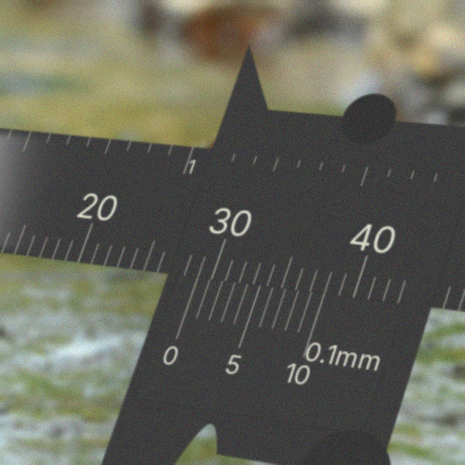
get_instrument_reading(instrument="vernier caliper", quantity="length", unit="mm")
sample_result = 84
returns 29.0
